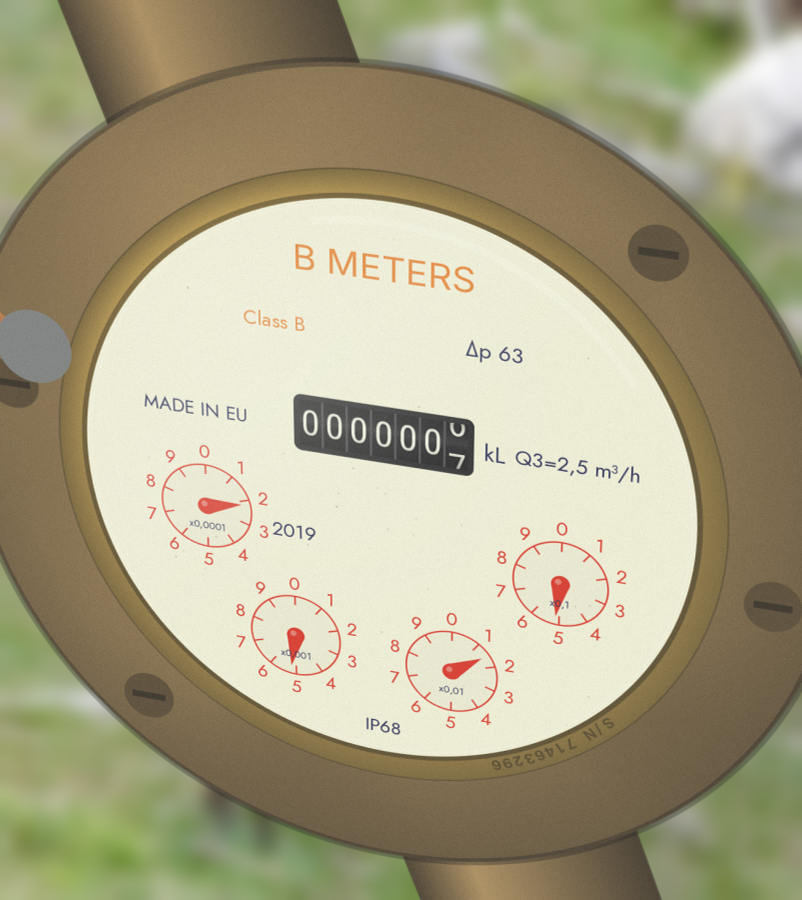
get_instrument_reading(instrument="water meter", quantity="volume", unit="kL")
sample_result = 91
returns 6.5152
